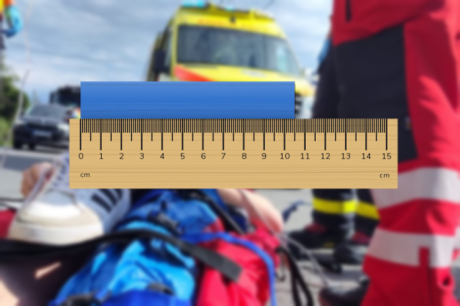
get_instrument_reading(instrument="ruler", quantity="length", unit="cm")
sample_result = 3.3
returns 10.5
